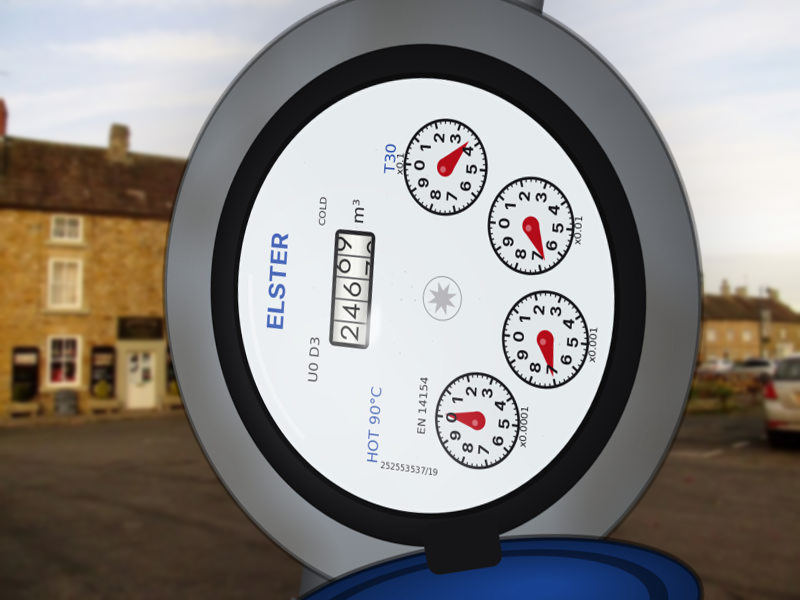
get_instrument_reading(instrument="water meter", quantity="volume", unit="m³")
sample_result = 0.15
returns 24669.3670
